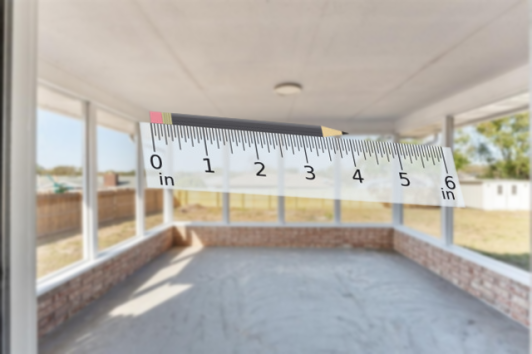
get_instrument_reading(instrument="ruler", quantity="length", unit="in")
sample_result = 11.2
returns 4
